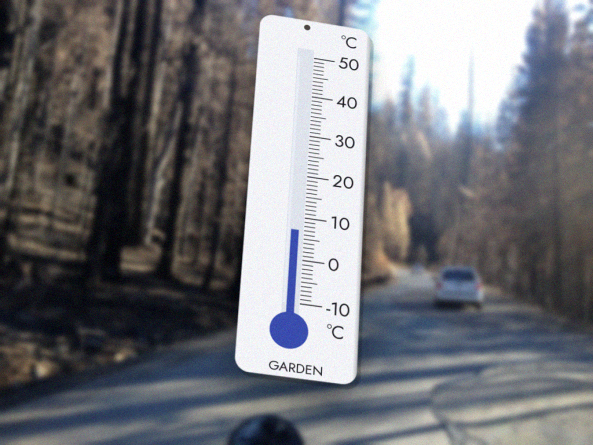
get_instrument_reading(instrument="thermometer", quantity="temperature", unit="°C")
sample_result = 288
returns 7
